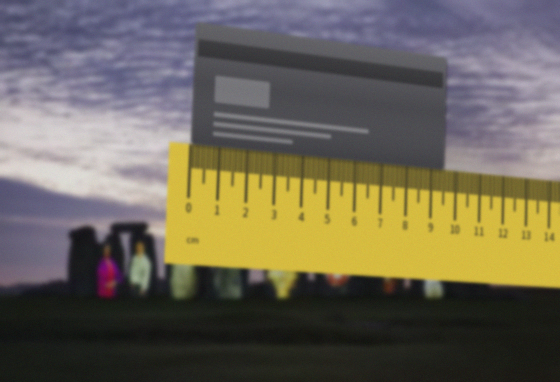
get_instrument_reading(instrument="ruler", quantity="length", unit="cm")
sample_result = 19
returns 9.5
